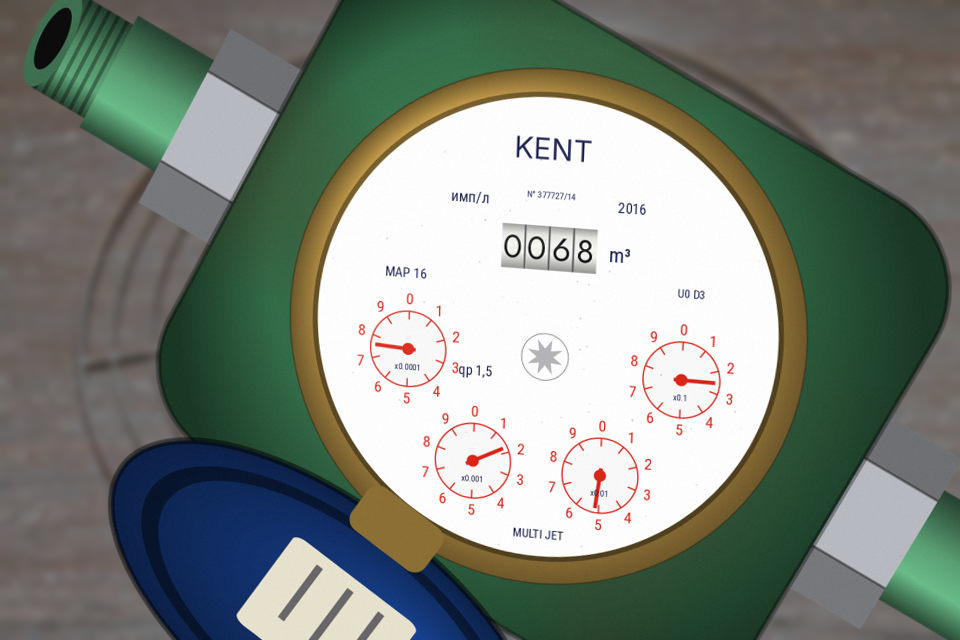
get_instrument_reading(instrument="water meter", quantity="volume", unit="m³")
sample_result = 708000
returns 68.2517
